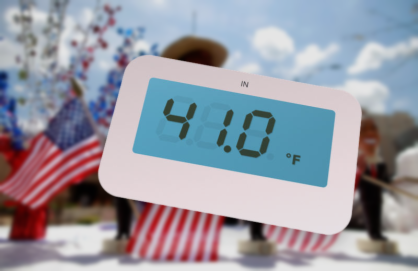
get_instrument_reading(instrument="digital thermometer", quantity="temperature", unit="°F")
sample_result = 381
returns 41.0
